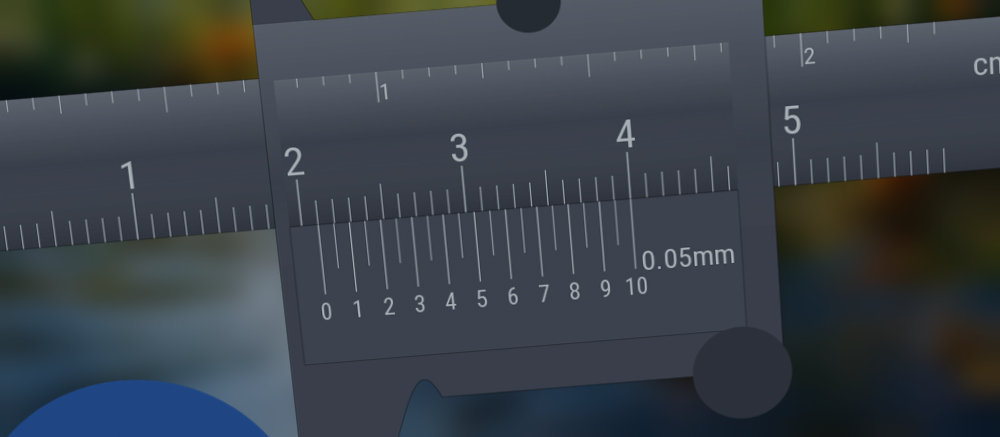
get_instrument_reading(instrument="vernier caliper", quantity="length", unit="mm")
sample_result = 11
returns 21.0
